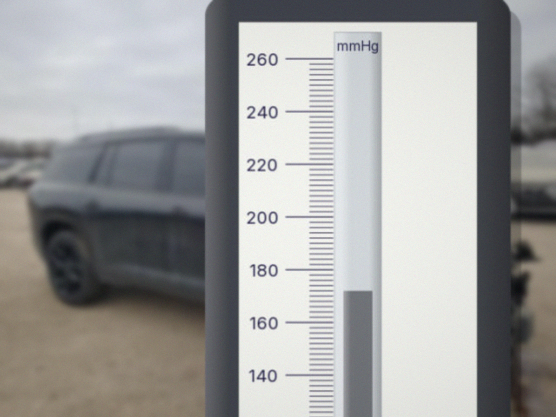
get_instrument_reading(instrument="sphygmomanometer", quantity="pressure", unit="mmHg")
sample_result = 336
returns 172
